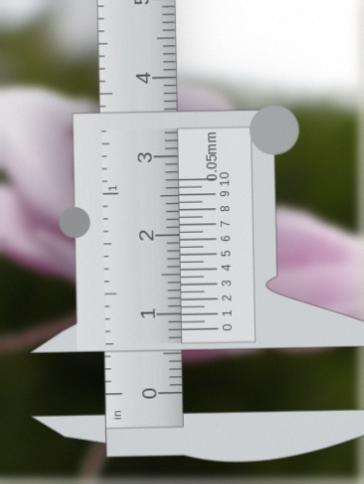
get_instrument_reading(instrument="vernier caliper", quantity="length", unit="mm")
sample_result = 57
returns 8.0
